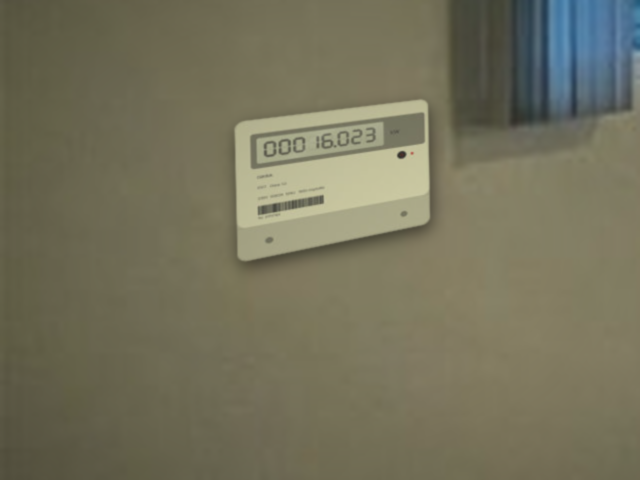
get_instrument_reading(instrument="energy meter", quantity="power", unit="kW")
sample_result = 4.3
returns 16.023
